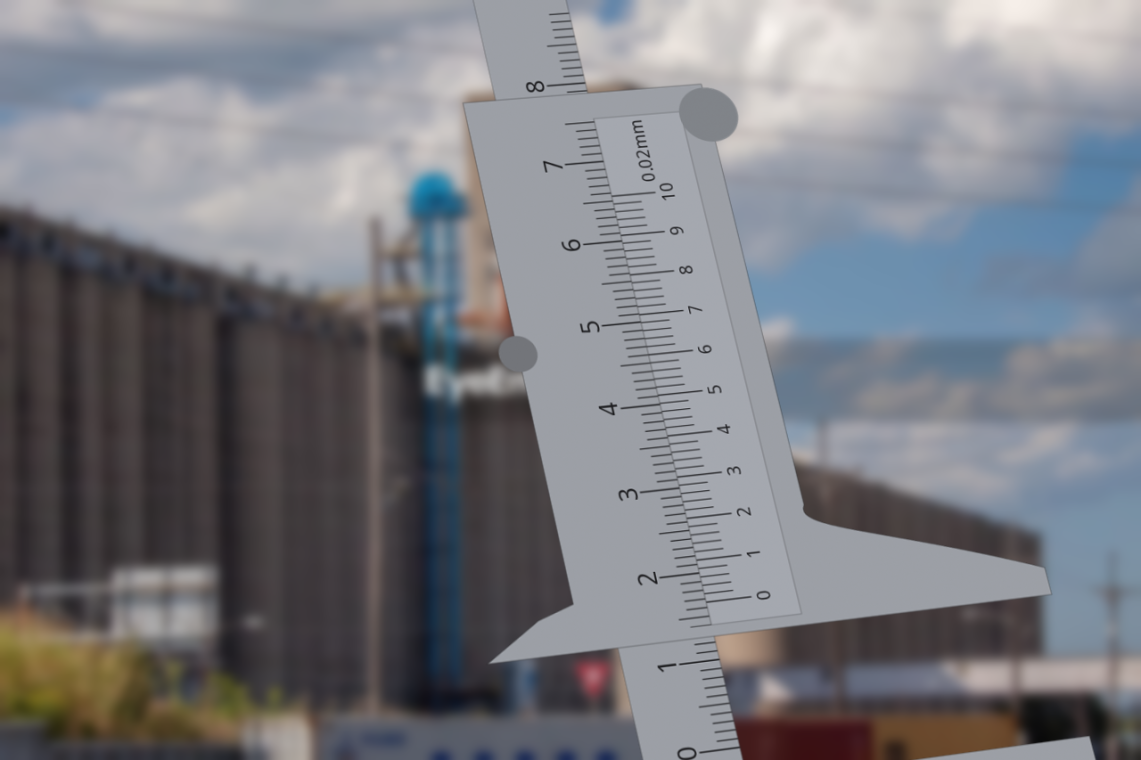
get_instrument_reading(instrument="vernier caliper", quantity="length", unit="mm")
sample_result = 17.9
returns 16.6
